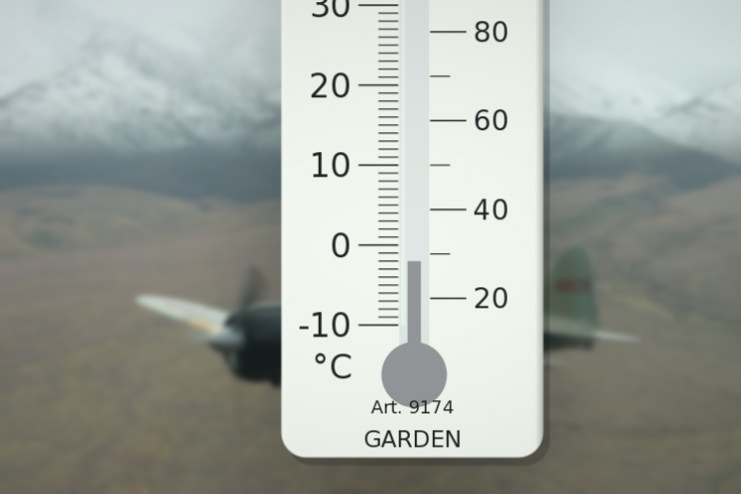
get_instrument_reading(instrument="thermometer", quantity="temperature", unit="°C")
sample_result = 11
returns -2
